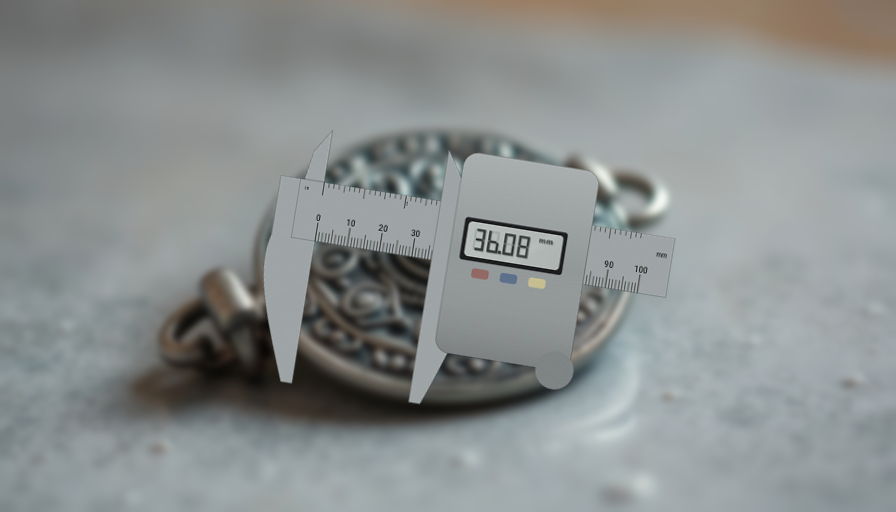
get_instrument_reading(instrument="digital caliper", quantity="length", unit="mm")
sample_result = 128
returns 36.08
